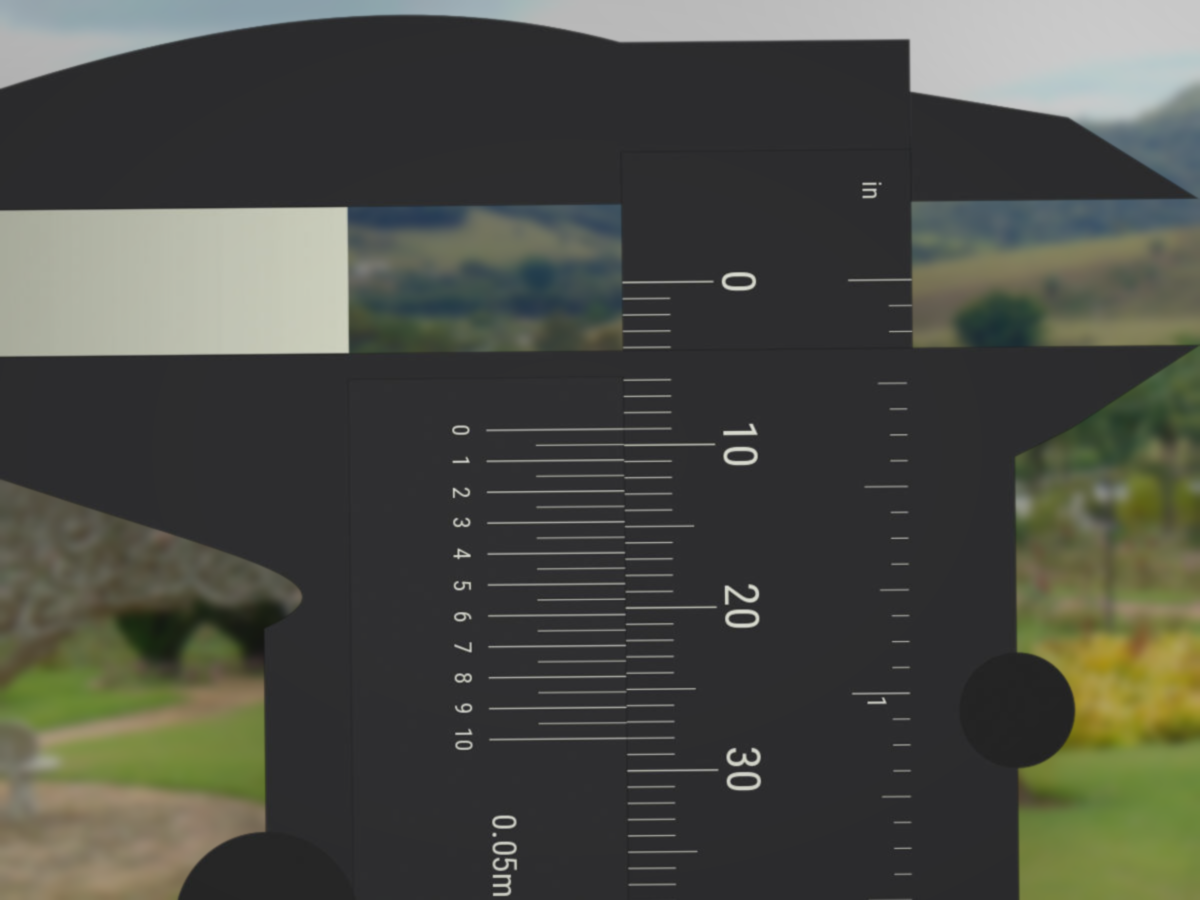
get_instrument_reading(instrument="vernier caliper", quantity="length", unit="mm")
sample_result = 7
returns 9.0
